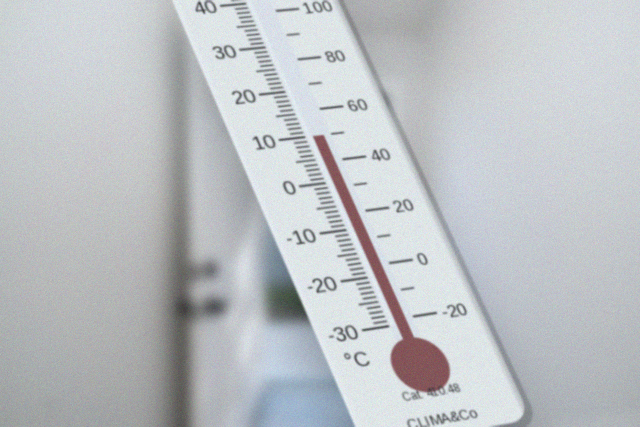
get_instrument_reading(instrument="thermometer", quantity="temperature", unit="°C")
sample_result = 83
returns 10
